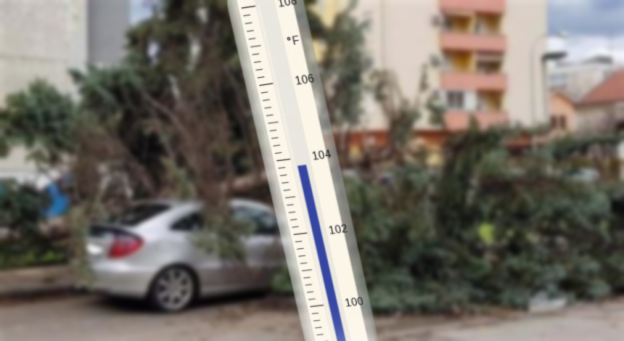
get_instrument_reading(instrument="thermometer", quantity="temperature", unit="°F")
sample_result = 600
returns 103.8
